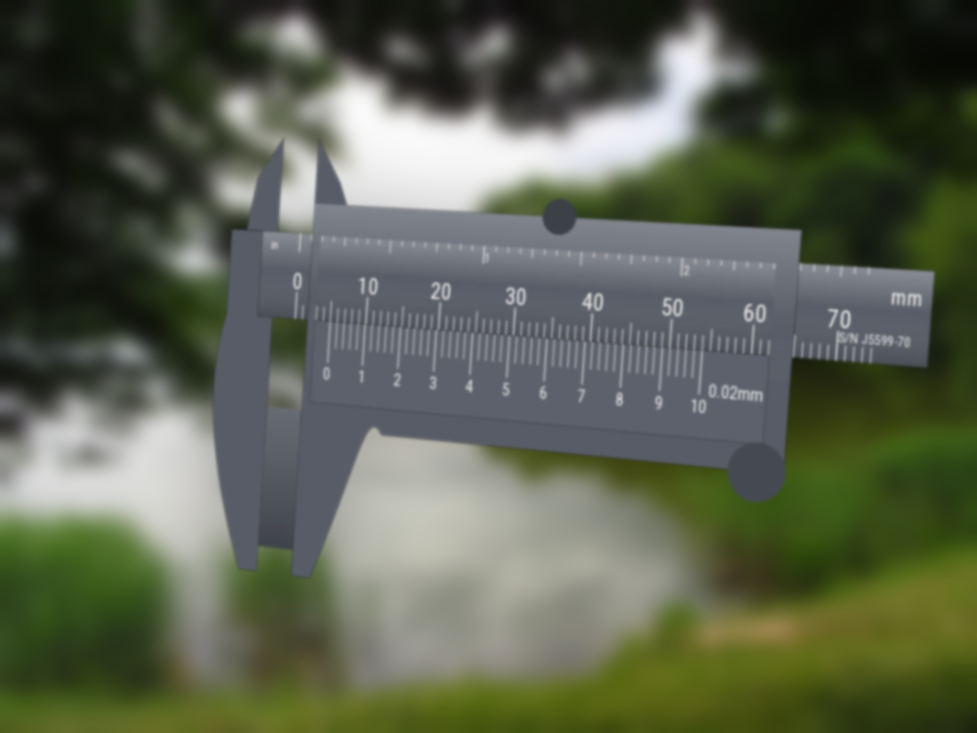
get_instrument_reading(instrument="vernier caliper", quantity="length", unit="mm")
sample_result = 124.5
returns 5.0
